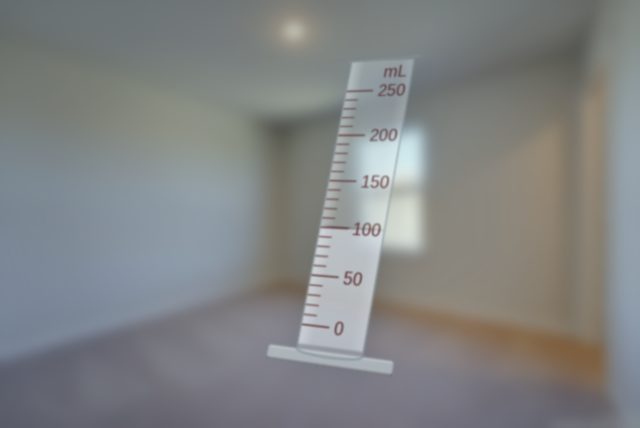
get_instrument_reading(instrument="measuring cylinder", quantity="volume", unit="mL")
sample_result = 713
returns 100
